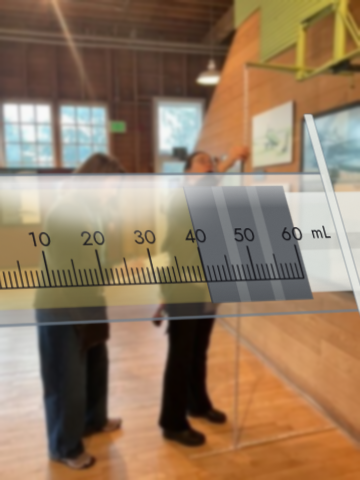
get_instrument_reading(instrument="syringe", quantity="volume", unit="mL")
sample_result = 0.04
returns 40
